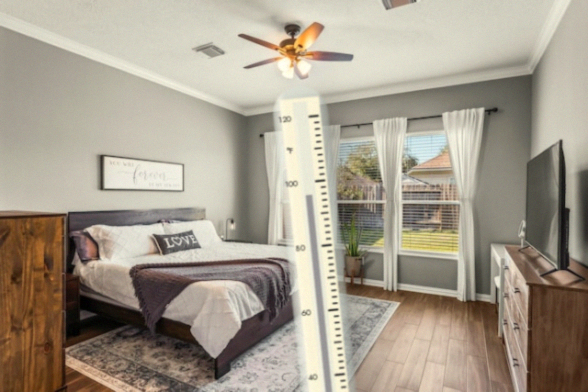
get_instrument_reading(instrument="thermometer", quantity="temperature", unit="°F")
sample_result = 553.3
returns 96
